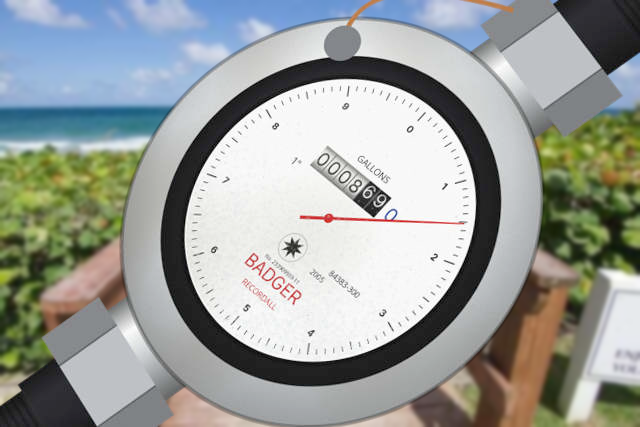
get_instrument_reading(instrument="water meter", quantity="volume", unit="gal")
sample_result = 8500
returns 8691.5
